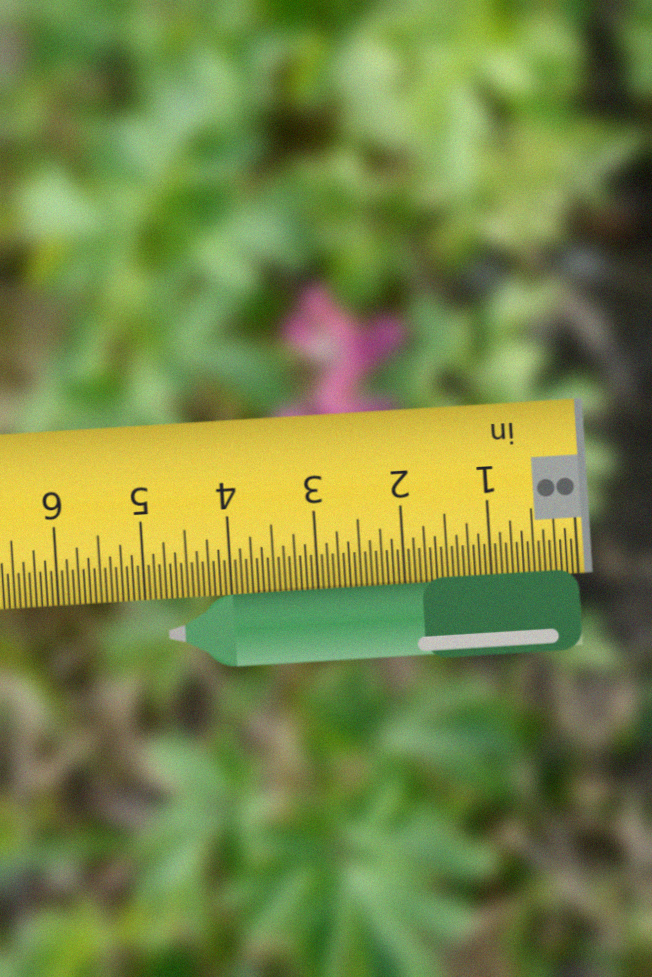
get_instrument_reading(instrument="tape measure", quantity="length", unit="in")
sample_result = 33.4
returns 4.75
